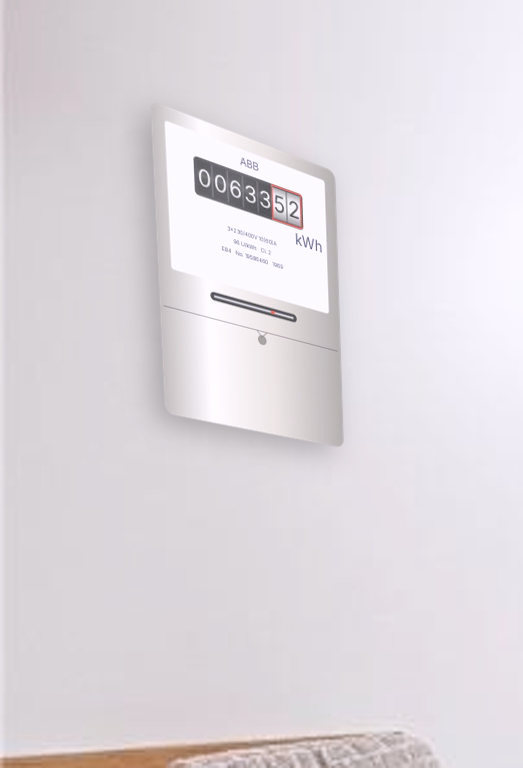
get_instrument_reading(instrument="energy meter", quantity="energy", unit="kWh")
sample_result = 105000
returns 633.52
